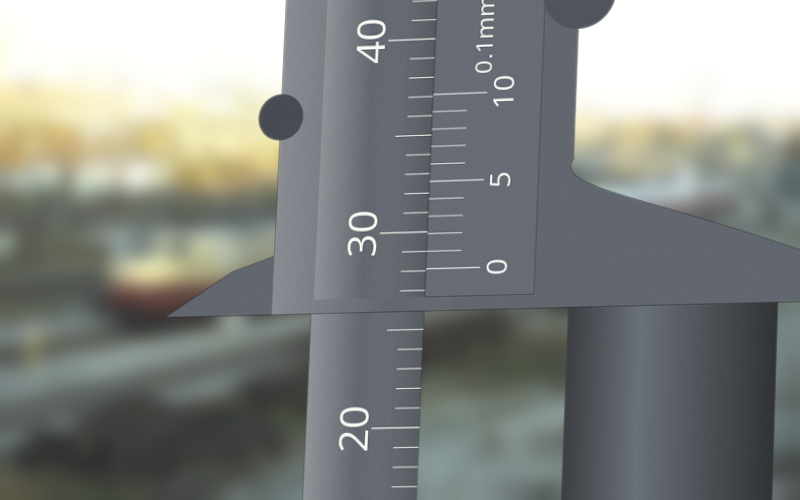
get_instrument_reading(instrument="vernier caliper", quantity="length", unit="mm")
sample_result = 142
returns 28.1
